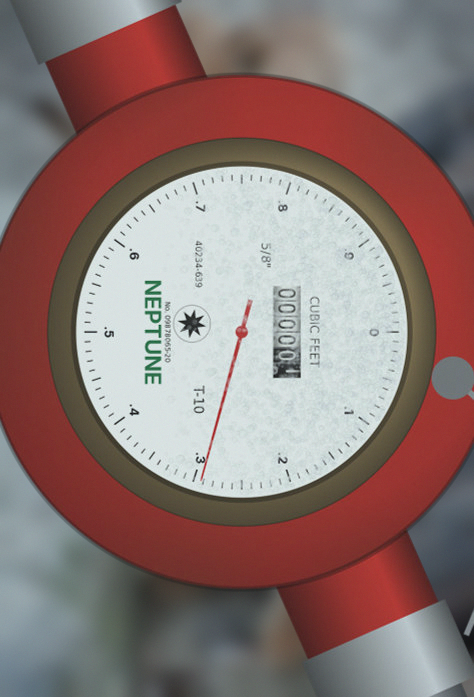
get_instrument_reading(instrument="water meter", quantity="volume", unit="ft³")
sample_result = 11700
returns 1.29
